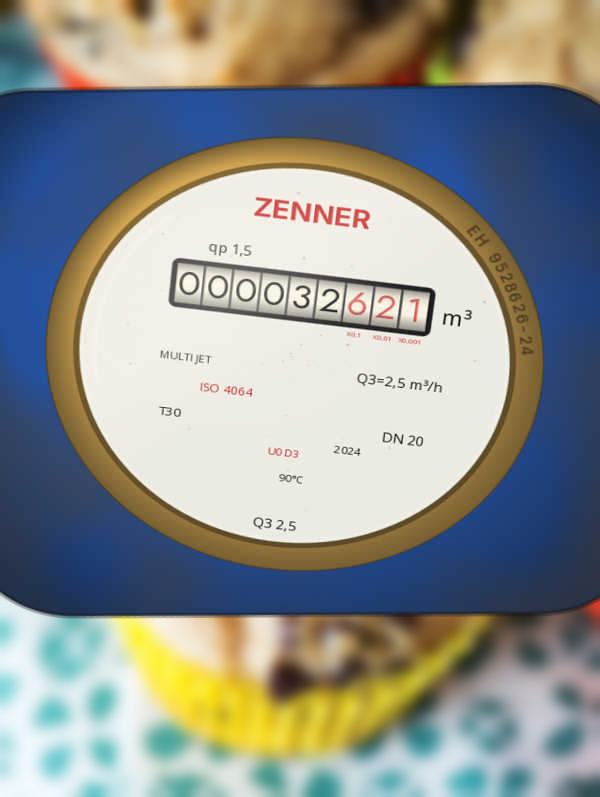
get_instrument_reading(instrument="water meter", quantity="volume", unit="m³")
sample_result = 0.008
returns 32.621
